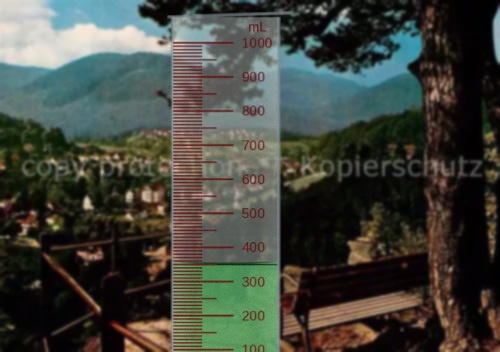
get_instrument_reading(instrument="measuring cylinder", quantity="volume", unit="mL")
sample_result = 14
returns 350
